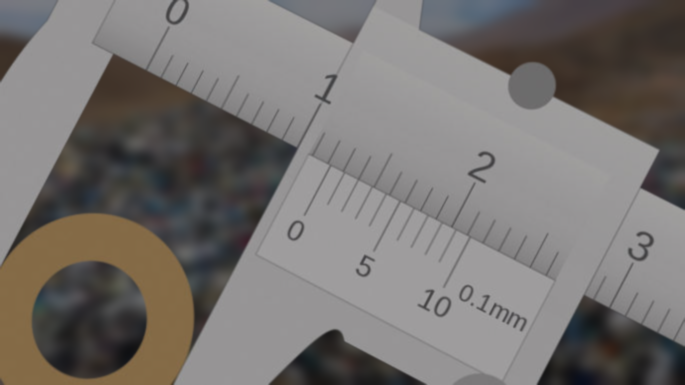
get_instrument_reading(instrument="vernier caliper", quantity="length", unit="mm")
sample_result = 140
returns 12.2
